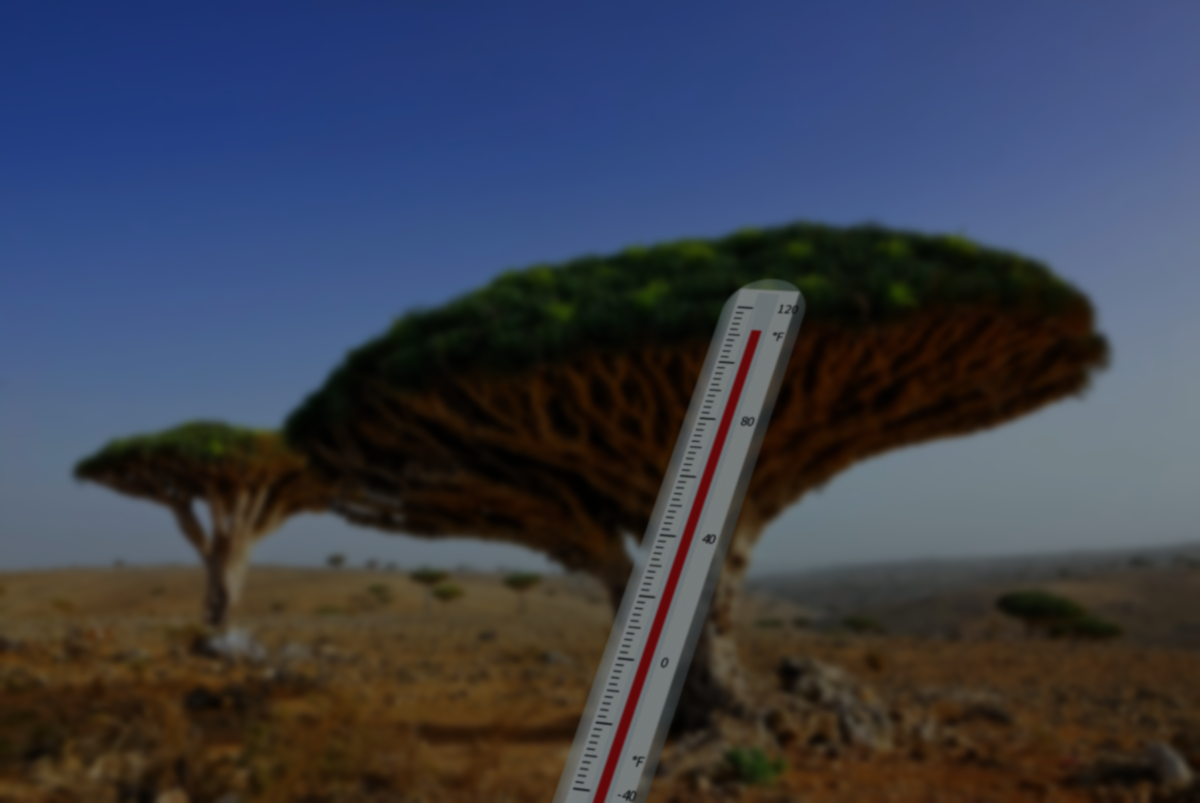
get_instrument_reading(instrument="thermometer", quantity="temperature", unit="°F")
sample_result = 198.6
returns 112
